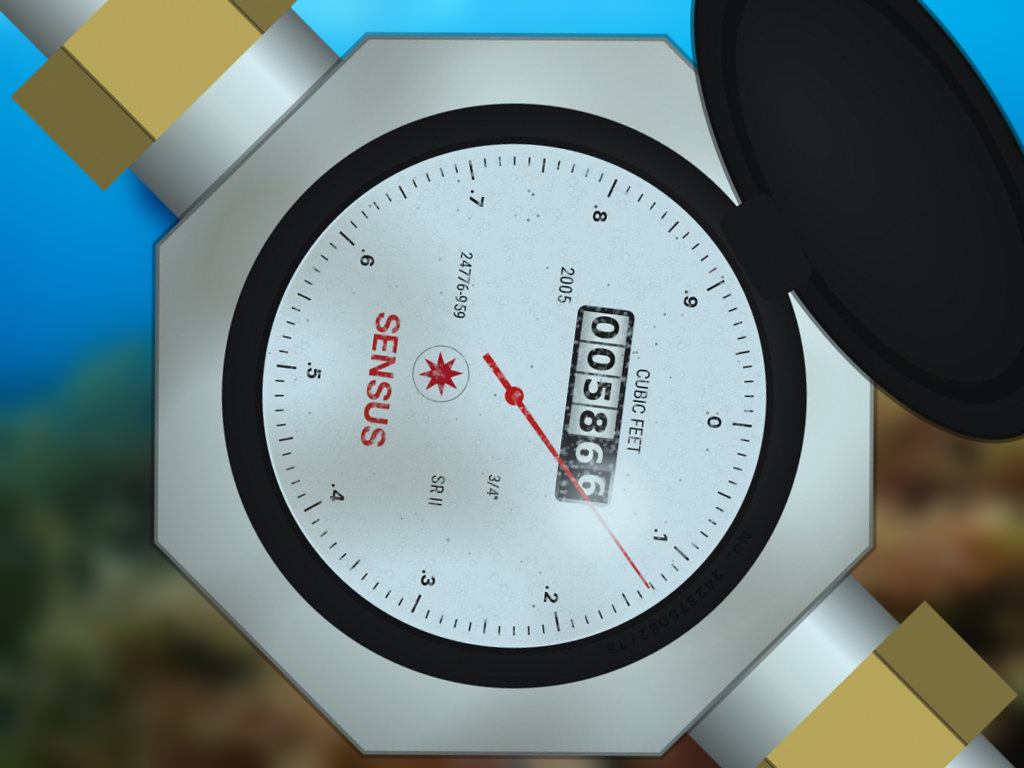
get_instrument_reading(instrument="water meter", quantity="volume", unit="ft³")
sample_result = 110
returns 5866.13
